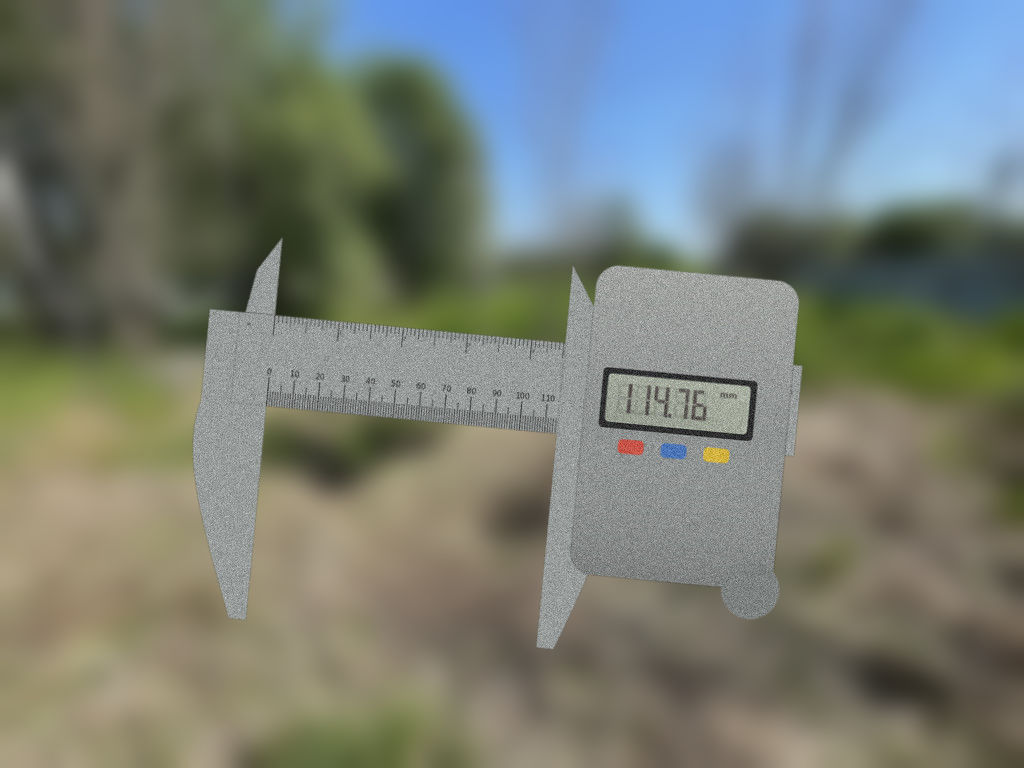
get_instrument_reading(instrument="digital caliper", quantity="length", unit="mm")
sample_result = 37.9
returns 114.76
